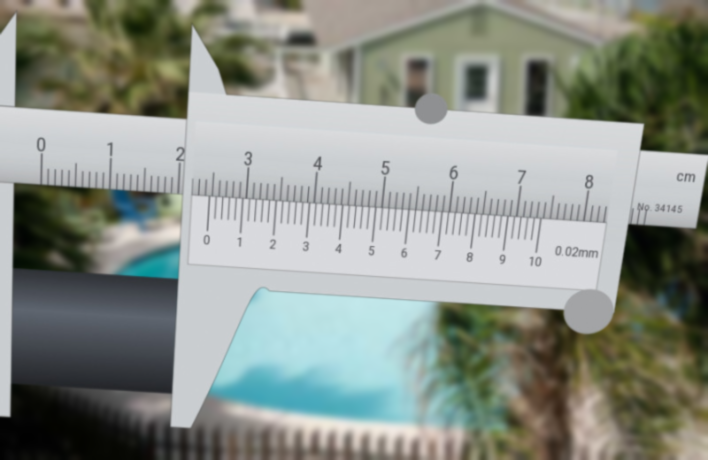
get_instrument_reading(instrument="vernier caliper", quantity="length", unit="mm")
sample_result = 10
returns 24.6
